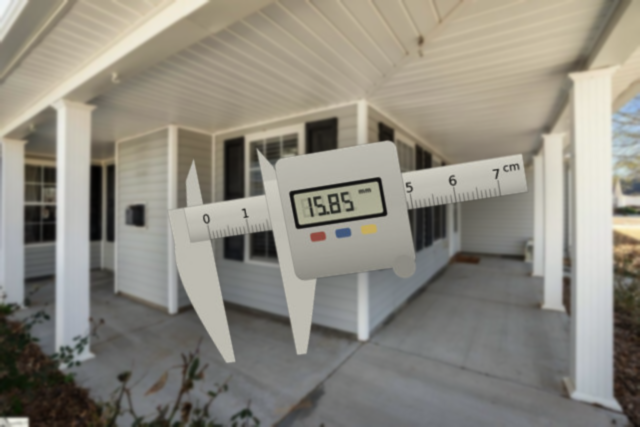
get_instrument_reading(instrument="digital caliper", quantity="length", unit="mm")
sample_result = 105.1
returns 15.85
